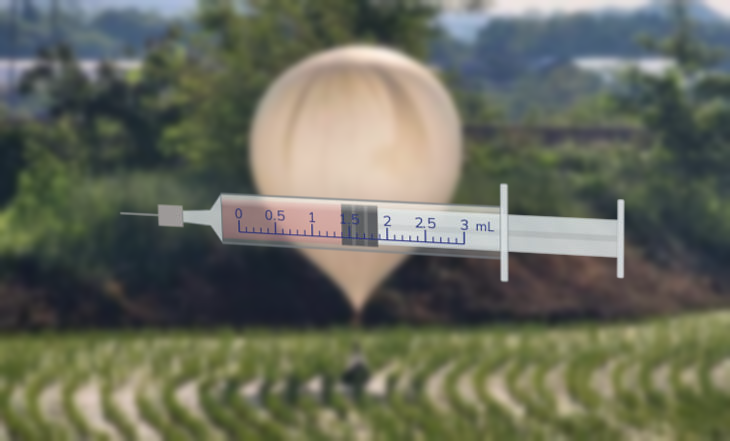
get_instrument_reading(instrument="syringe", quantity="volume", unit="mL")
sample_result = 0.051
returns 1.4
